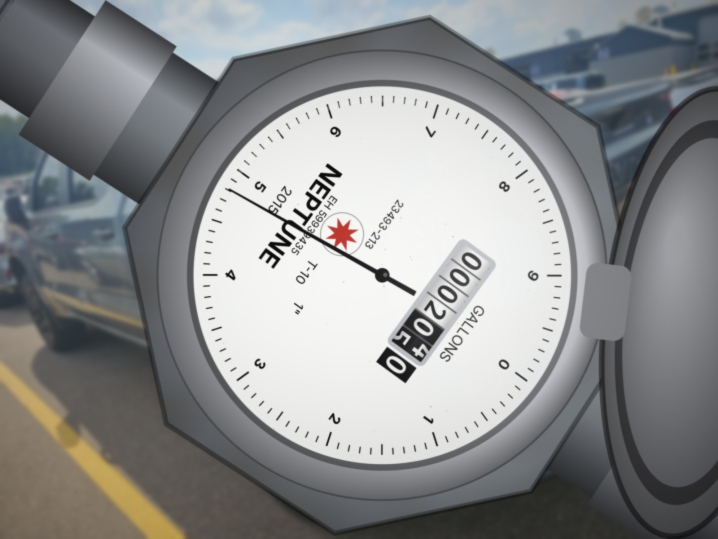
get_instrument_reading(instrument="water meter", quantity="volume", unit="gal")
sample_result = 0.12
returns 2044.8
